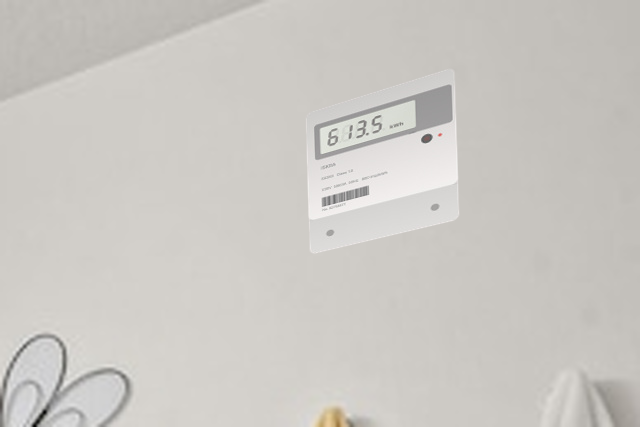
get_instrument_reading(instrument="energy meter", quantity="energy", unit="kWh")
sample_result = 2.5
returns 613.5
